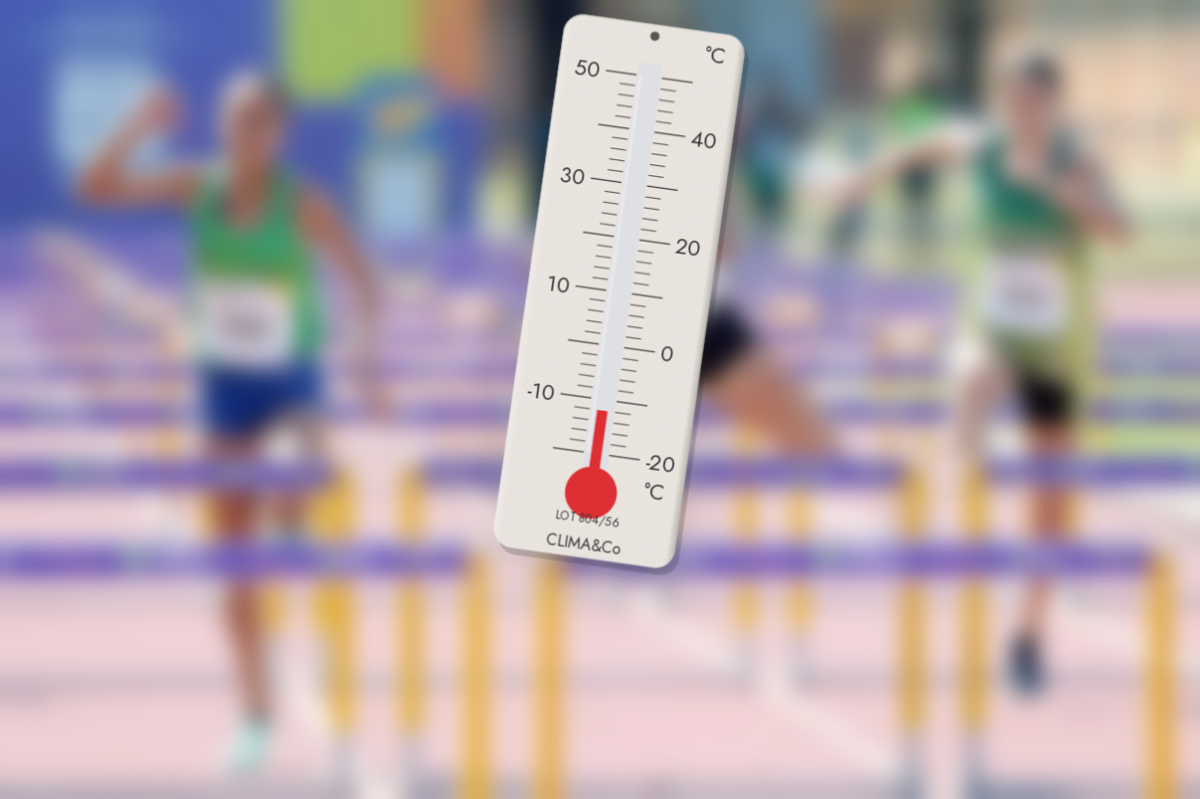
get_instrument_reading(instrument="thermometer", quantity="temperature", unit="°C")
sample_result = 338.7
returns -12
